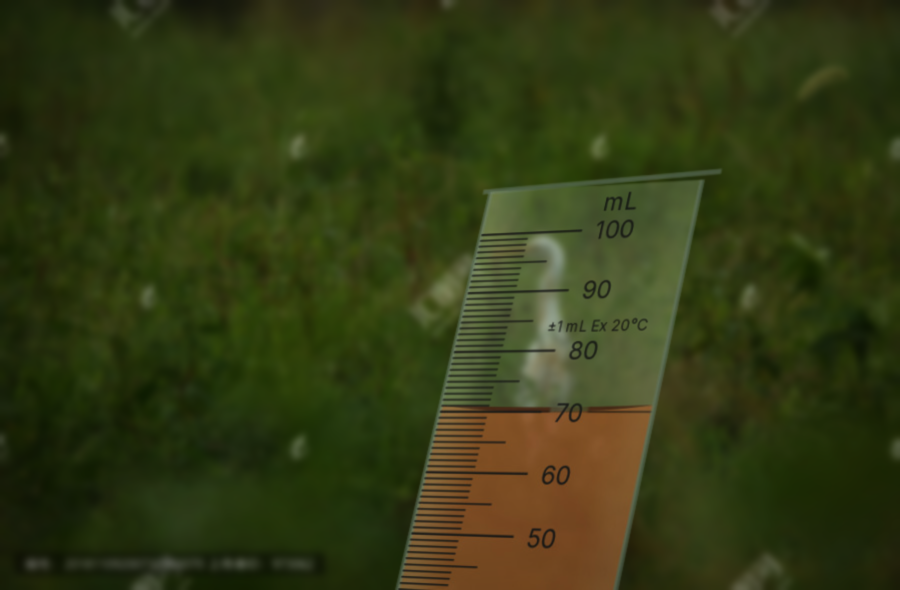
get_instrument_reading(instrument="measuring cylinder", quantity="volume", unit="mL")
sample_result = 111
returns 70
